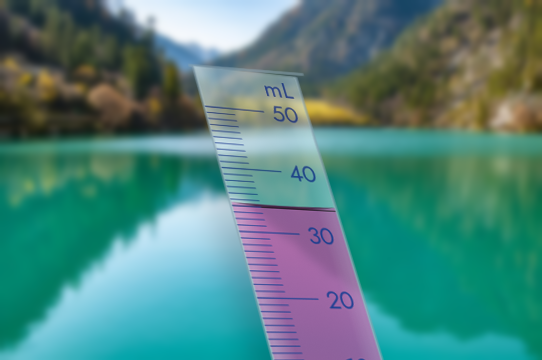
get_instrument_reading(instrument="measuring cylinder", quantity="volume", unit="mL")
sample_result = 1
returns 34
